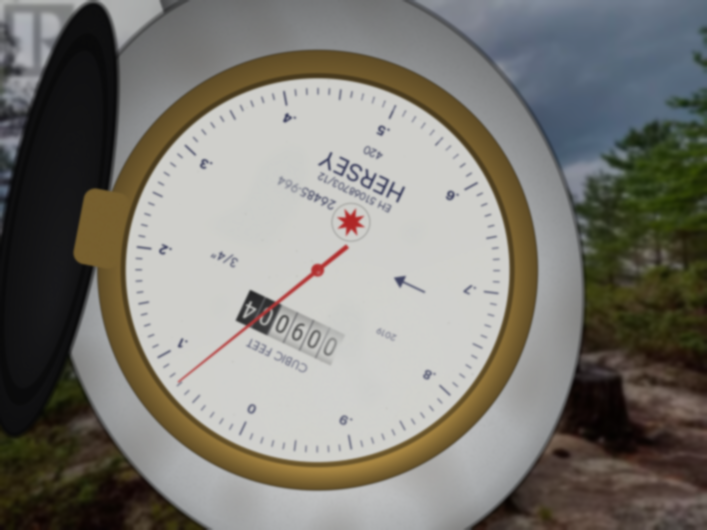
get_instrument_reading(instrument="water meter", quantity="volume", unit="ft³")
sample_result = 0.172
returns 9004.07
